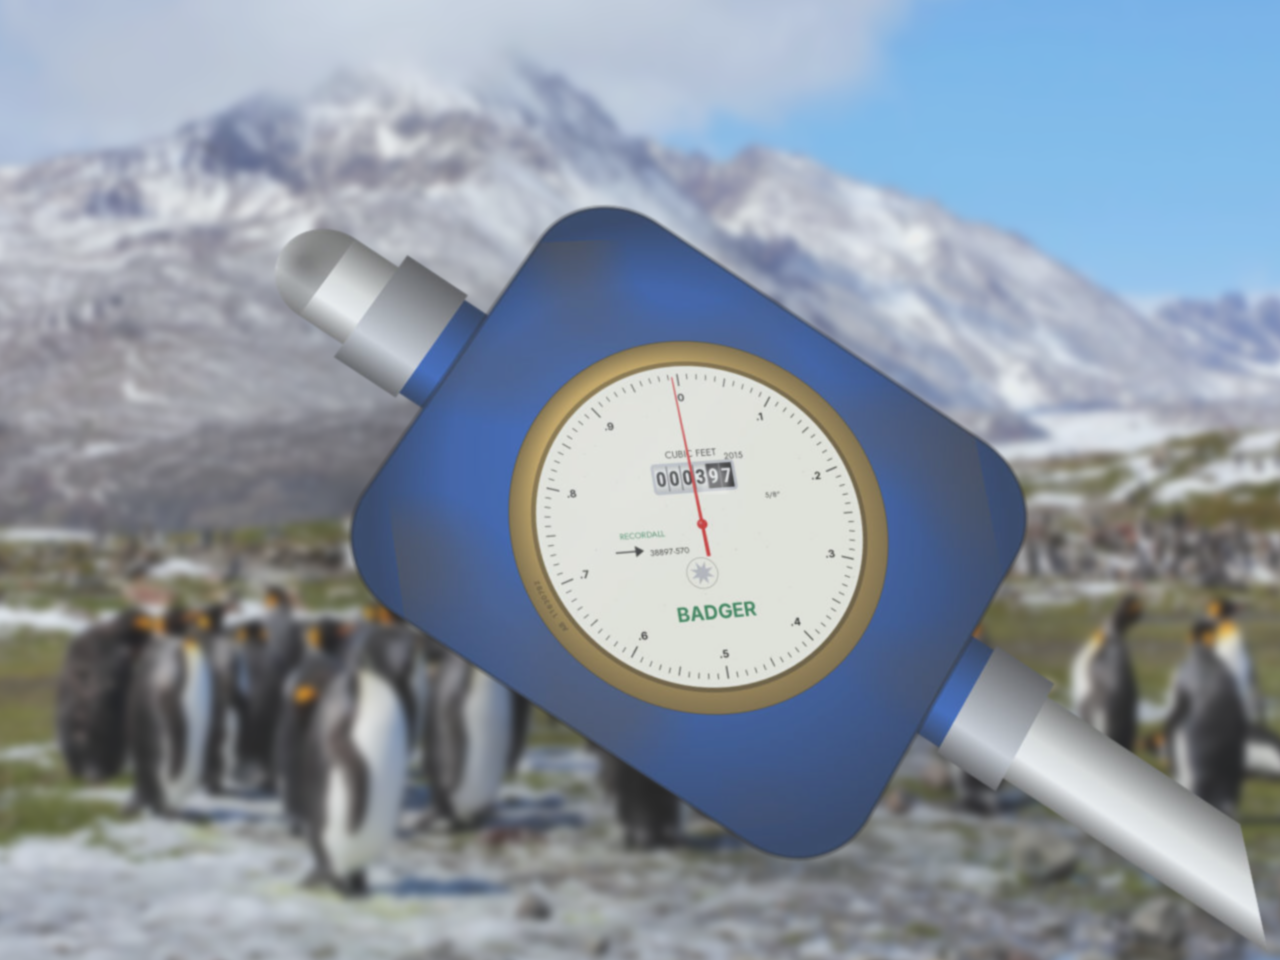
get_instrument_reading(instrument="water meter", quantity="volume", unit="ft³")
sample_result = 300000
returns 396.99
